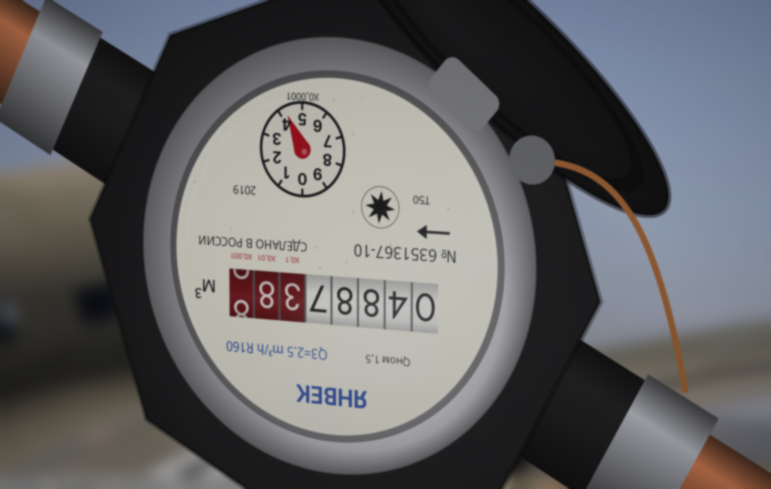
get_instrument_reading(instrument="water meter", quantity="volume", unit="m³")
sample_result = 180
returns 4887.3884
